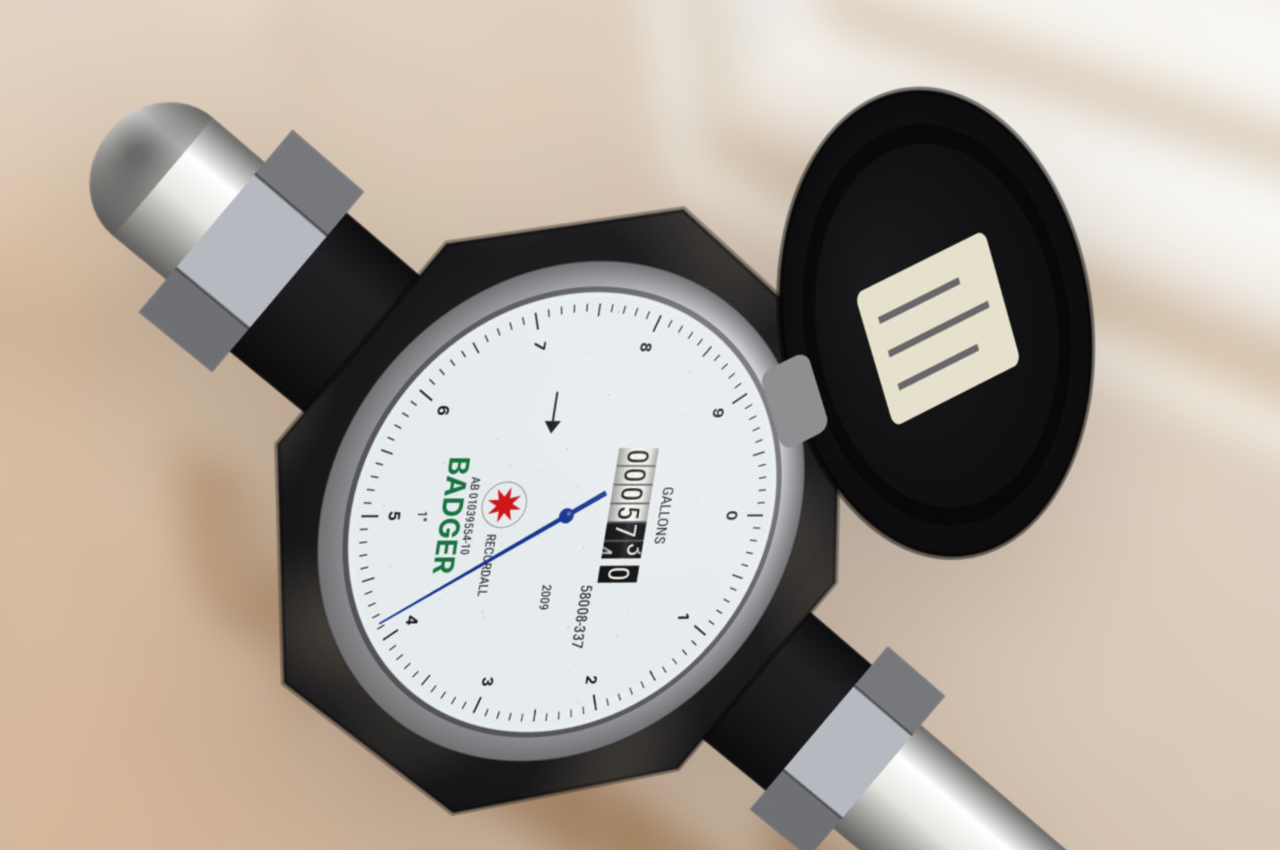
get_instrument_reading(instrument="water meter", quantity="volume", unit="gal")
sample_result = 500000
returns 5734.1
